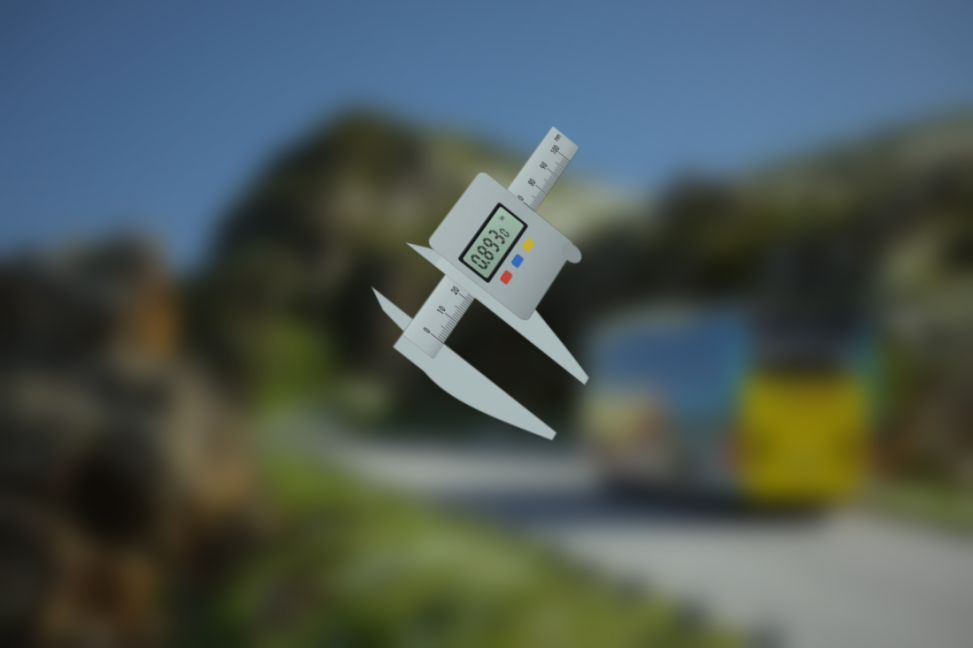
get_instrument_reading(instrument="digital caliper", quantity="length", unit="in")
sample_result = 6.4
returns 0.8930
